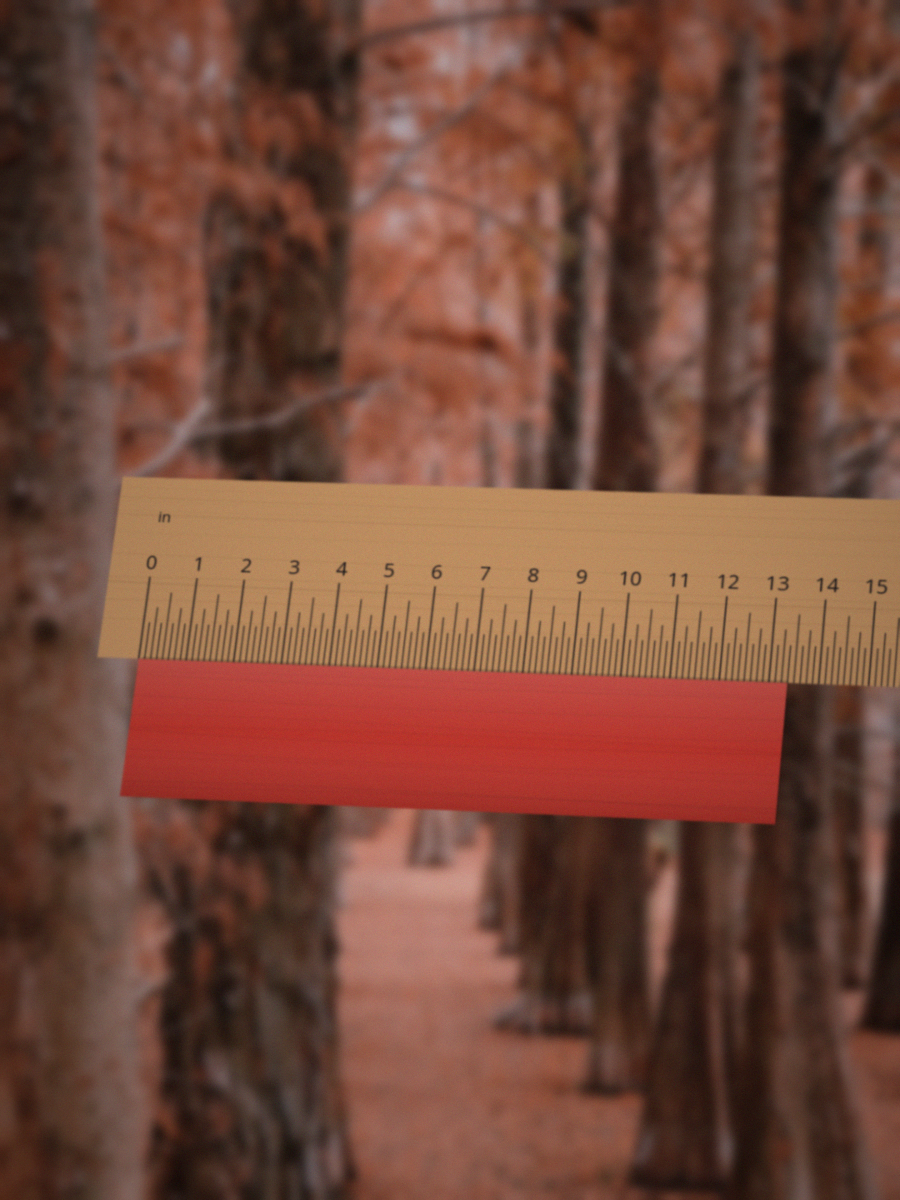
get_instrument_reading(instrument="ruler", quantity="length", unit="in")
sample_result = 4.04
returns 13.375
